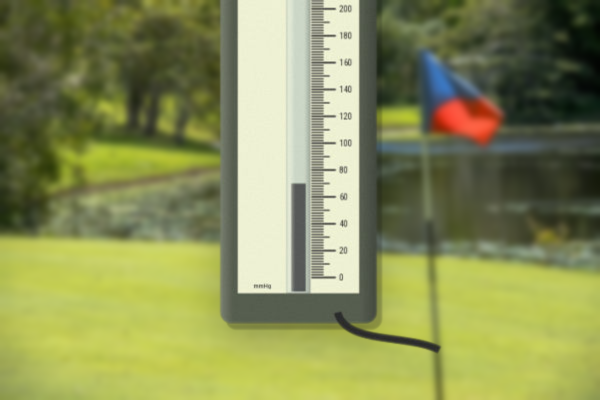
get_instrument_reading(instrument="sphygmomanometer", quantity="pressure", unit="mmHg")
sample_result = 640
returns 70
